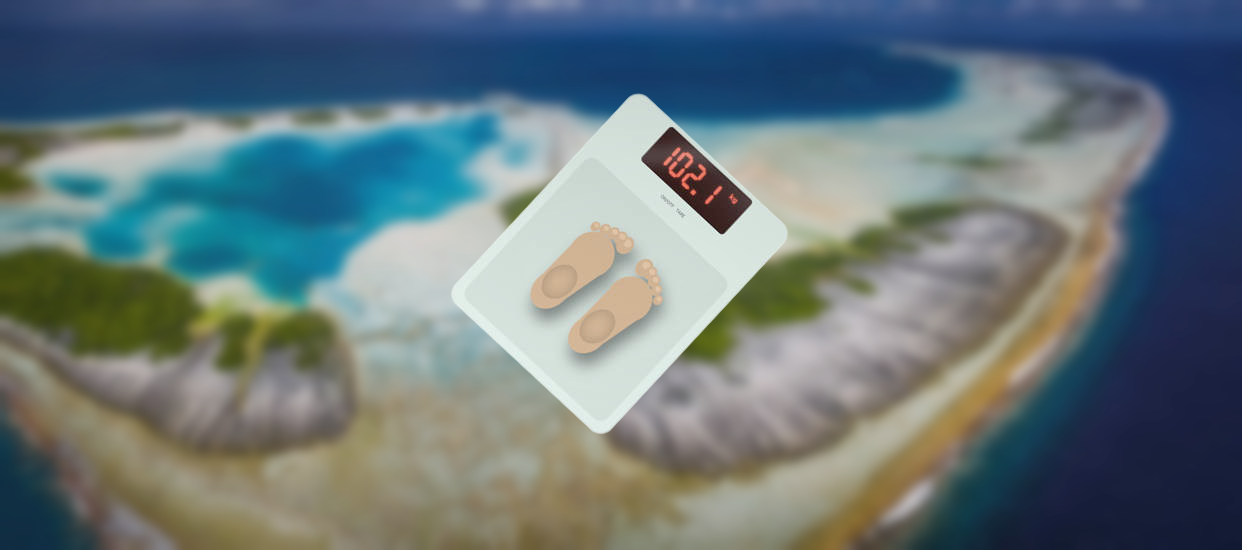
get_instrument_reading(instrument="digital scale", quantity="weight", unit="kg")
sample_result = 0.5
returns 102.1
